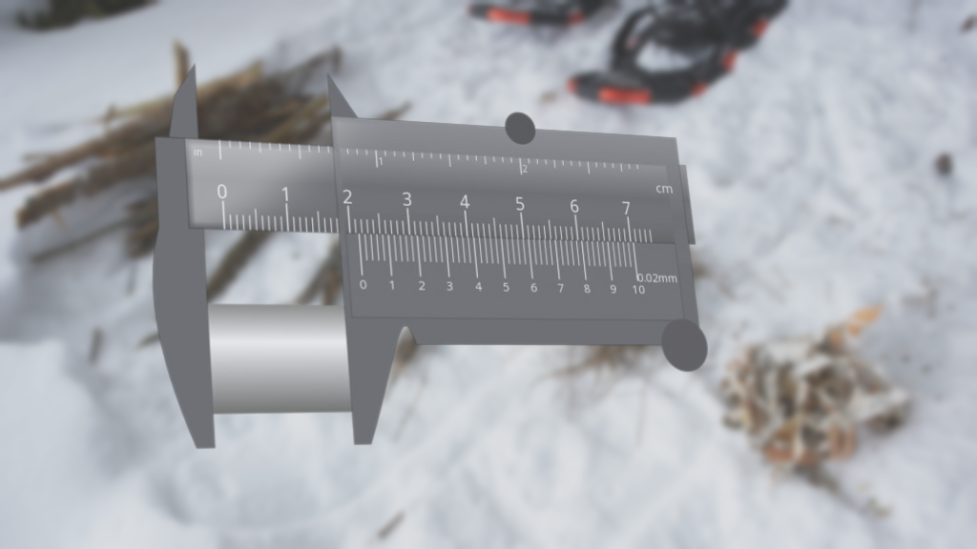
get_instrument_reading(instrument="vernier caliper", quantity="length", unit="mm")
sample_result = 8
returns 21.5
